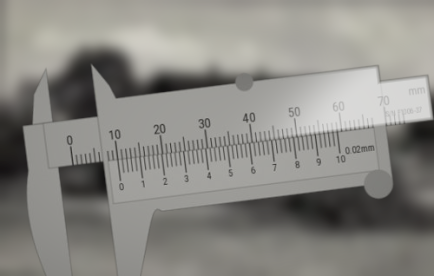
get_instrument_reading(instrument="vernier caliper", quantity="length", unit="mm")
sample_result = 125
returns 10.0
